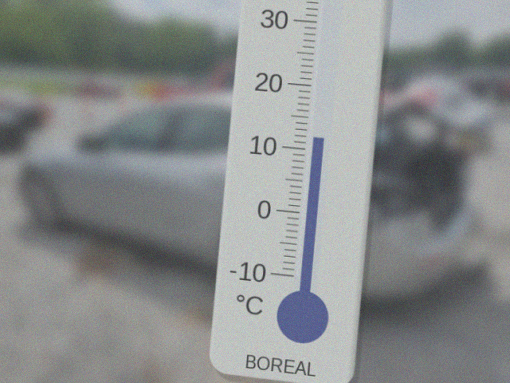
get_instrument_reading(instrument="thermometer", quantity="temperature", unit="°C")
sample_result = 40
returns 12
